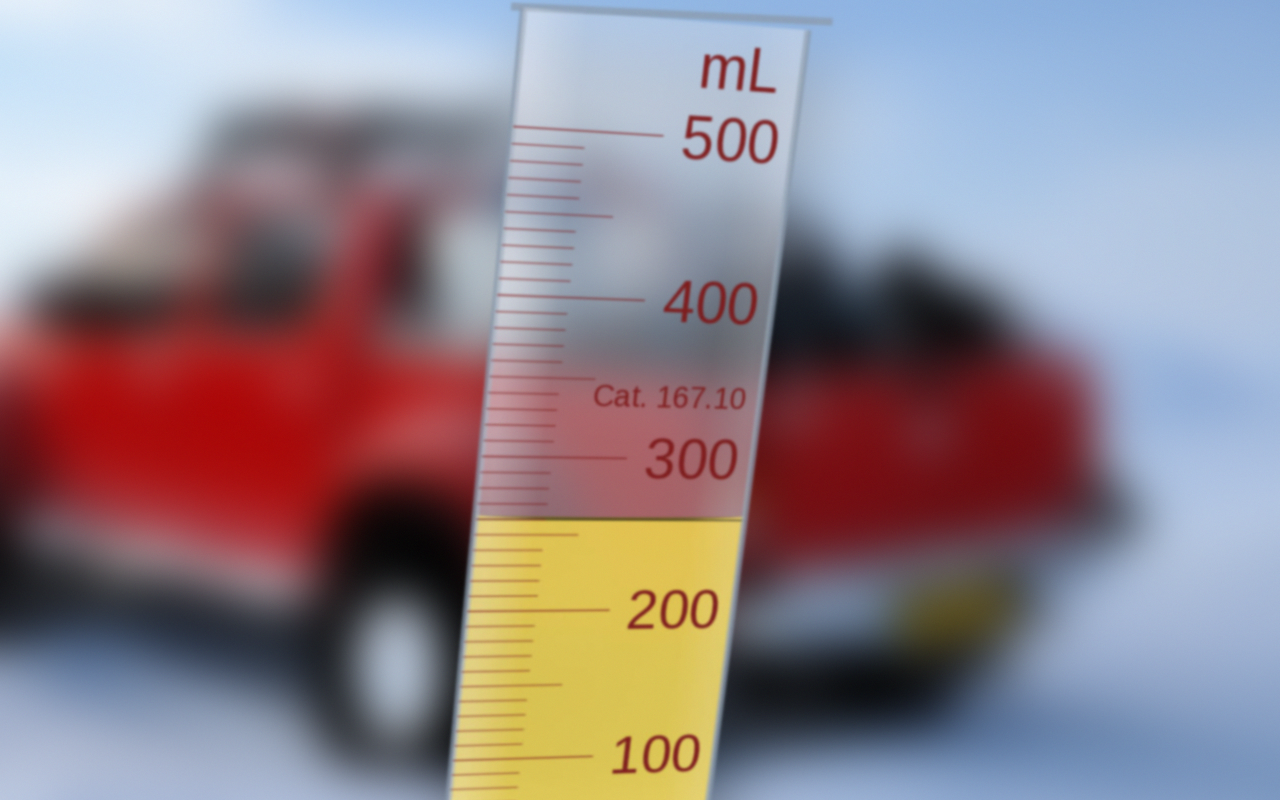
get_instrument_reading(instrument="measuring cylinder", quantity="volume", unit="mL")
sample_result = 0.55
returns 260
